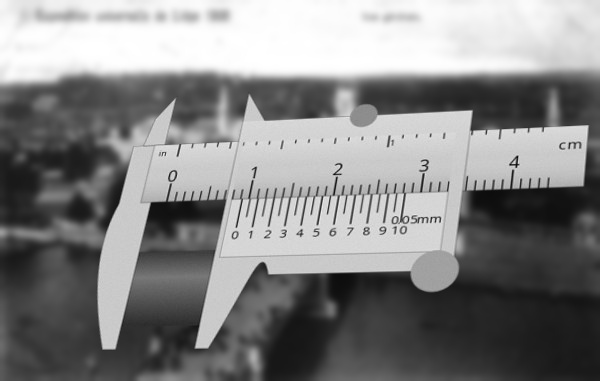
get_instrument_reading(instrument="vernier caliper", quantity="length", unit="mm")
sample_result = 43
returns 9.2
